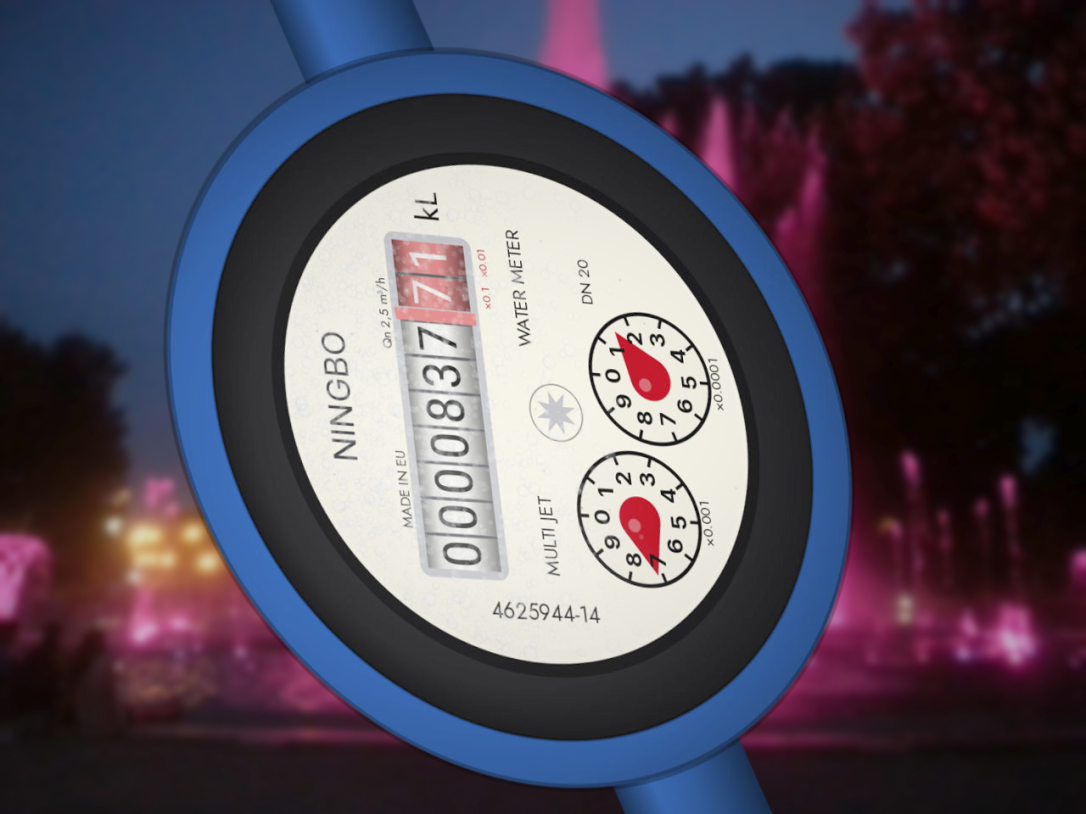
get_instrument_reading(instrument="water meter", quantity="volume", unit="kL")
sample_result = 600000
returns 837.7171
